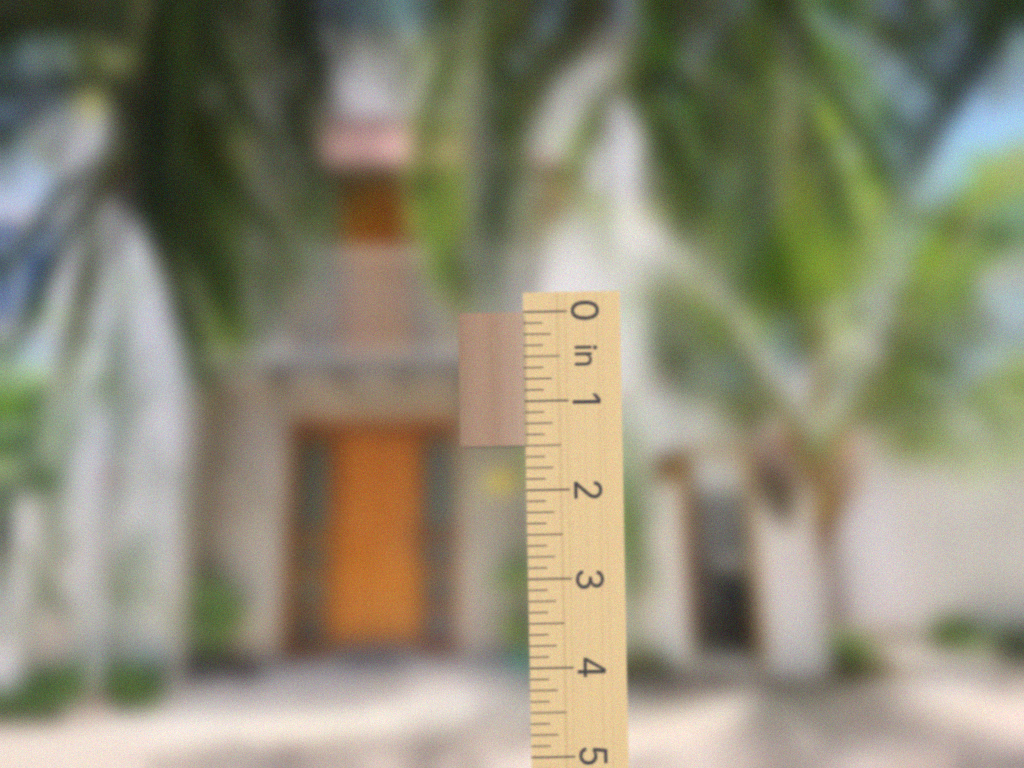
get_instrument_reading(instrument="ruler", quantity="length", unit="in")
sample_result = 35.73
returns 1.5
